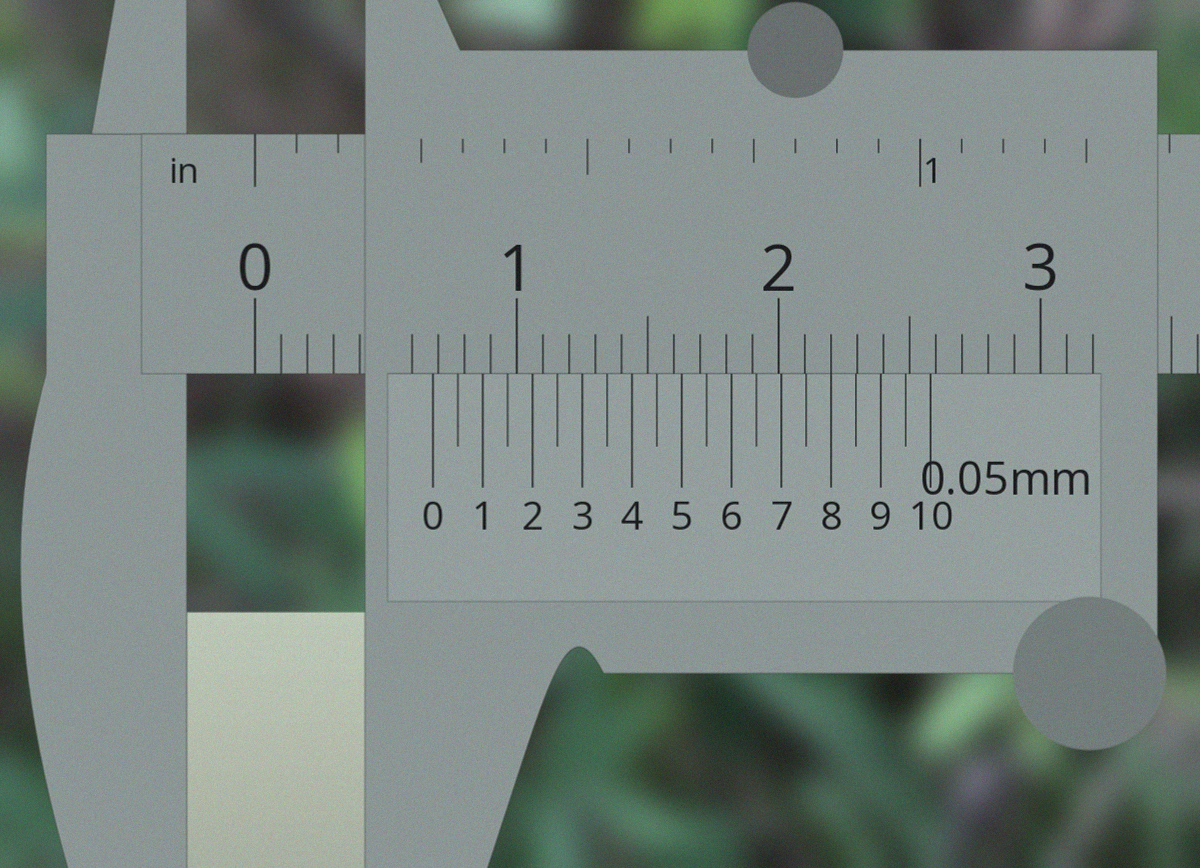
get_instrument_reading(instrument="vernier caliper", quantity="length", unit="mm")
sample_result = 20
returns 6.80
